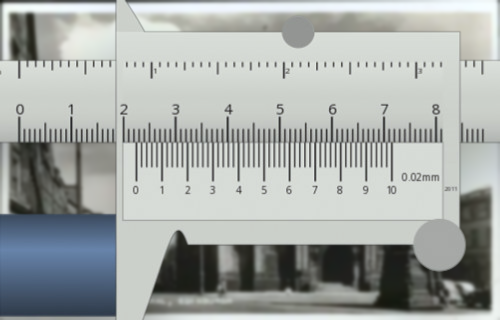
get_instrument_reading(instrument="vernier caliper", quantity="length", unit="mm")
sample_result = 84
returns 22.5
